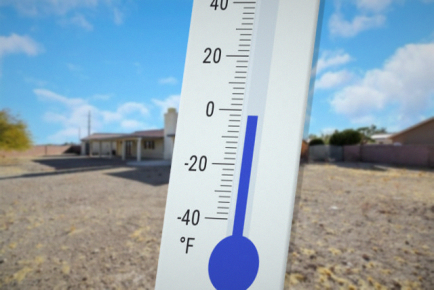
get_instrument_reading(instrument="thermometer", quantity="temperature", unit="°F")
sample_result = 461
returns -2
